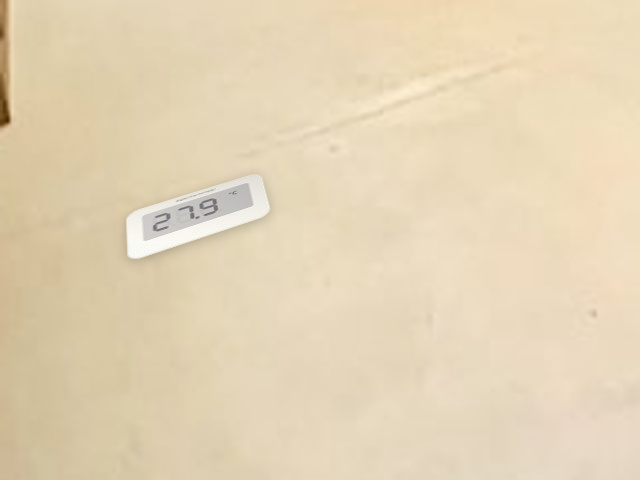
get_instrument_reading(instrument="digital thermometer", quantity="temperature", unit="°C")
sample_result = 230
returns 27.9
